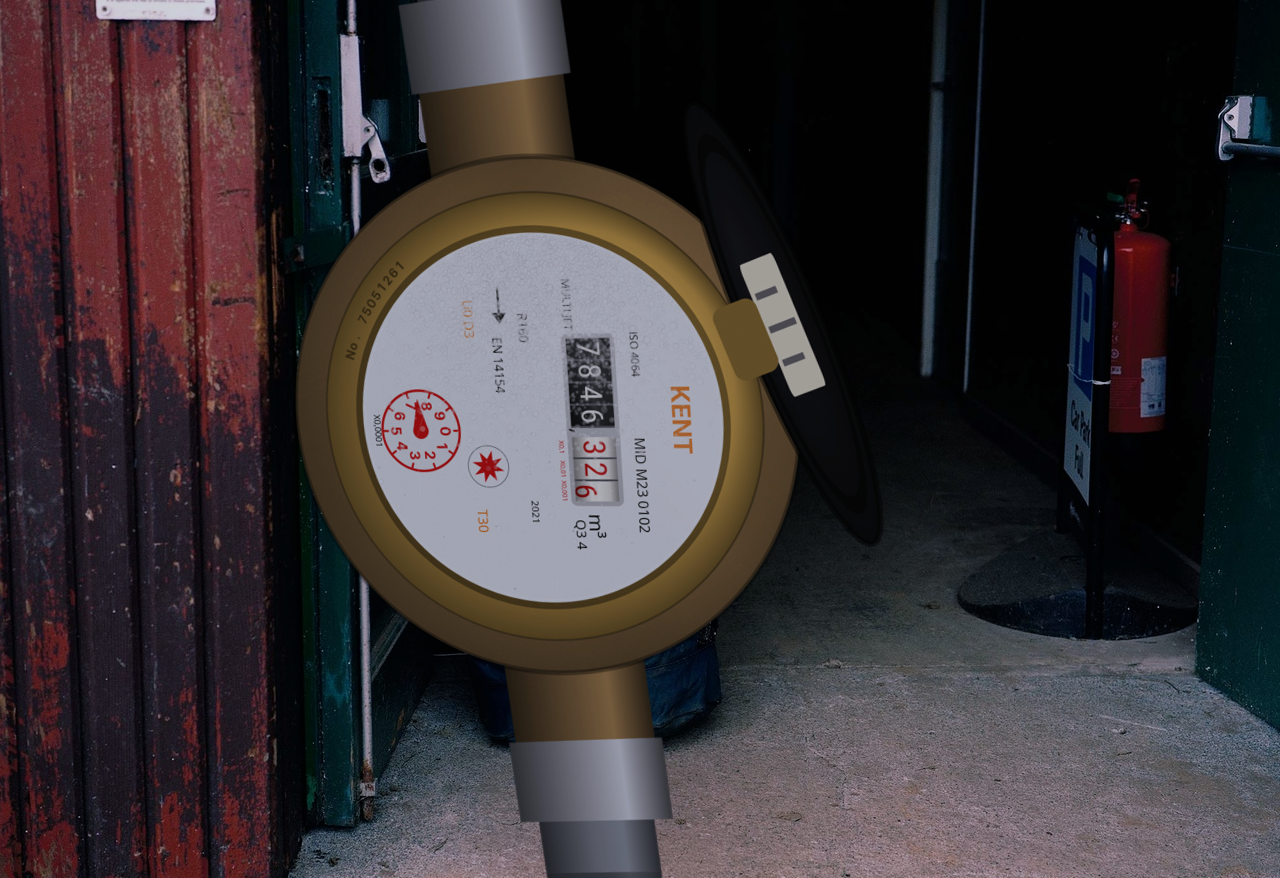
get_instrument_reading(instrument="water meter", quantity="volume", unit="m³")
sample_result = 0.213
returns 7846.3257
